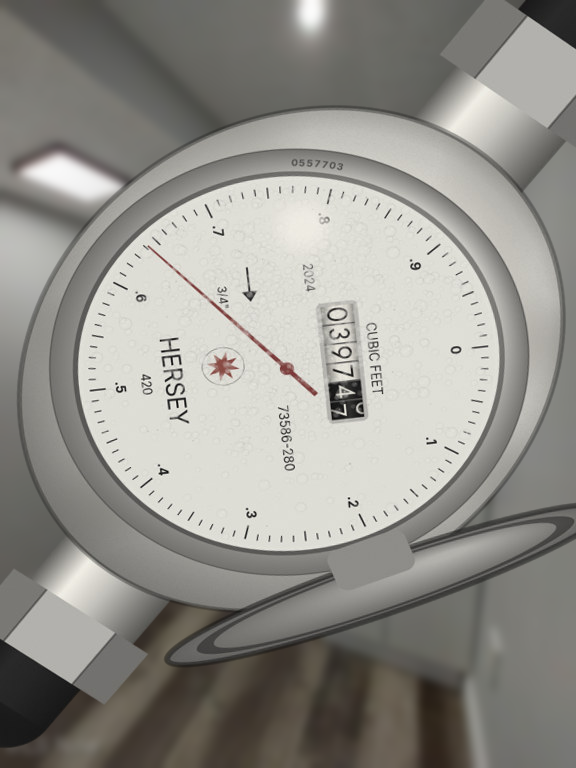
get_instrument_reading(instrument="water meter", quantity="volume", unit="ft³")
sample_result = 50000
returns 39746.64
